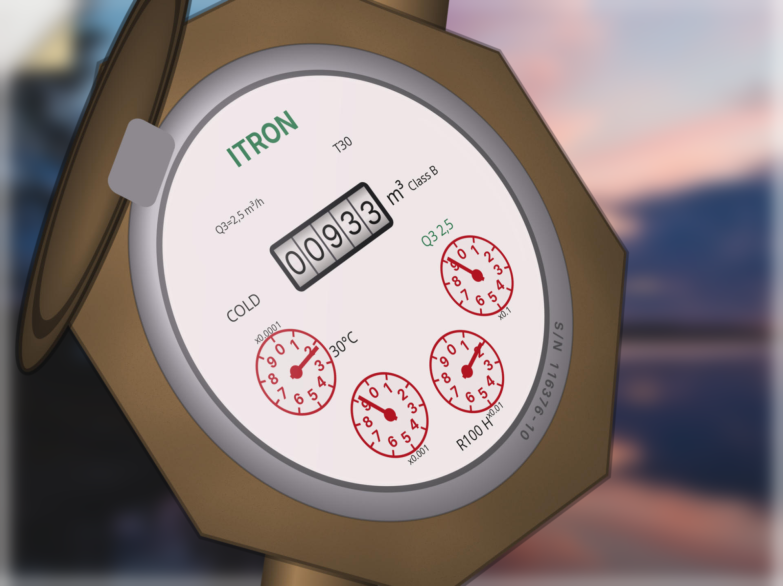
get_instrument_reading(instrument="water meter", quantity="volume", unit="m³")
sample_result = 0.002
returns 932.9192
